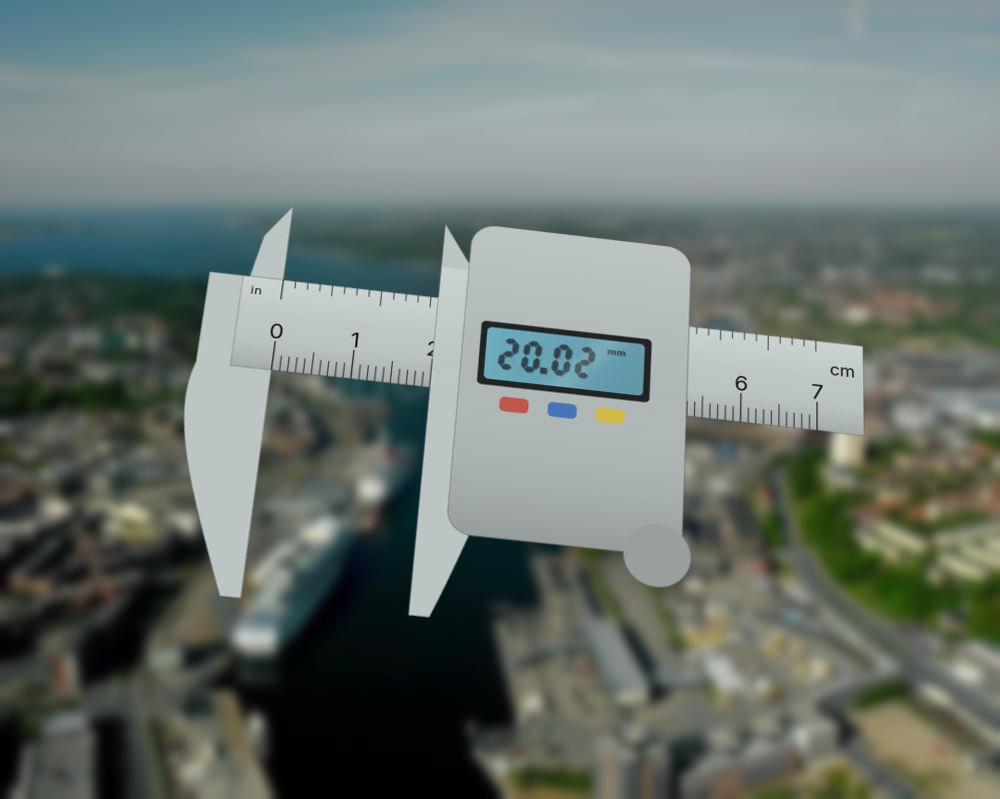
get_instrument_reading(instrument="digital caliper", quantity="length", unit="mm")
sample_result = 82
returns 20.02
